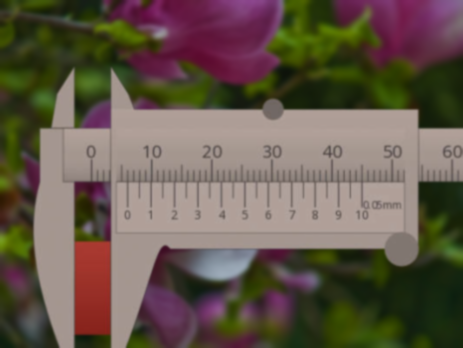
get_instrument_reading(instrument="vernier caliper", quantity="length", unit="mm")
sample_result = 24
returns 6.0
